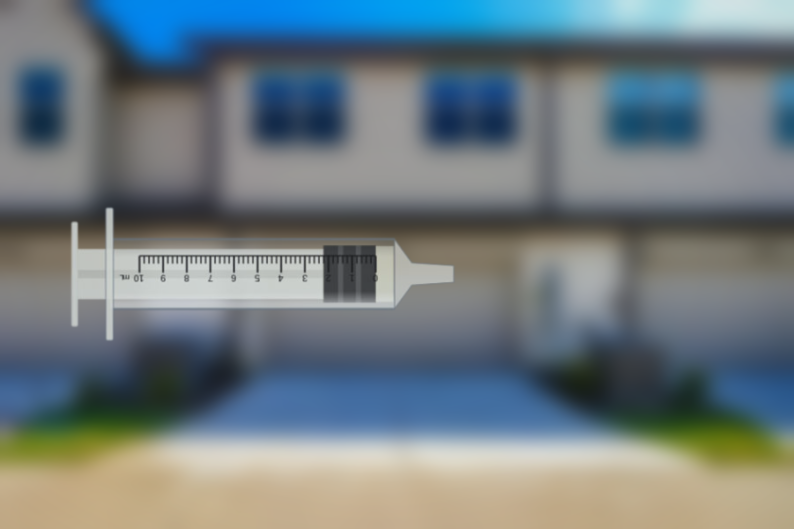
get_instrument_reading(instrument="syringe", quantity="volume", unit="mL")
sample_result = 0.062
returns 0
